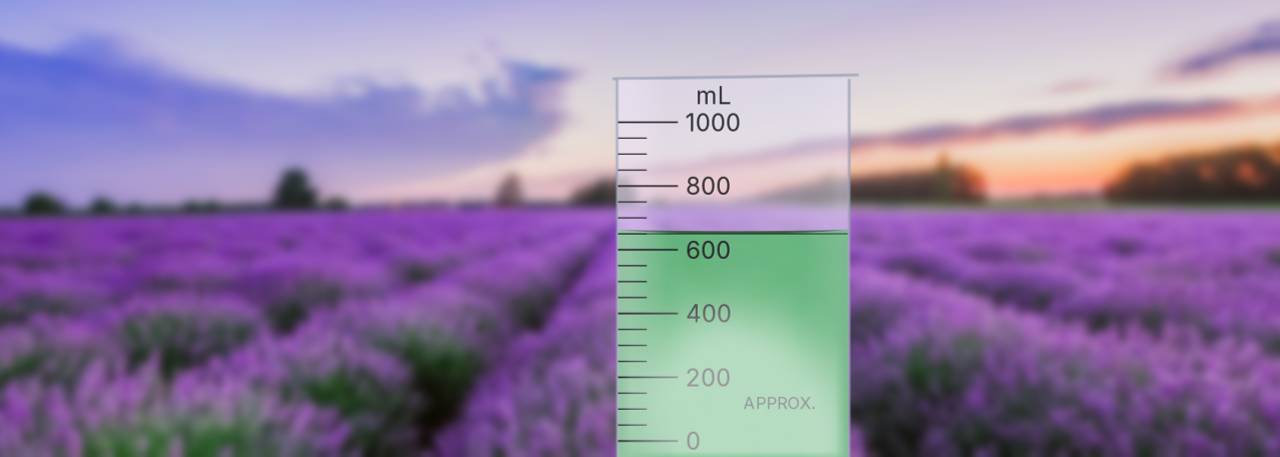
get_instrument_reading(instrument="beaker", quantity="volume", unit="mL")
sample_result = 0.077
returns 650
